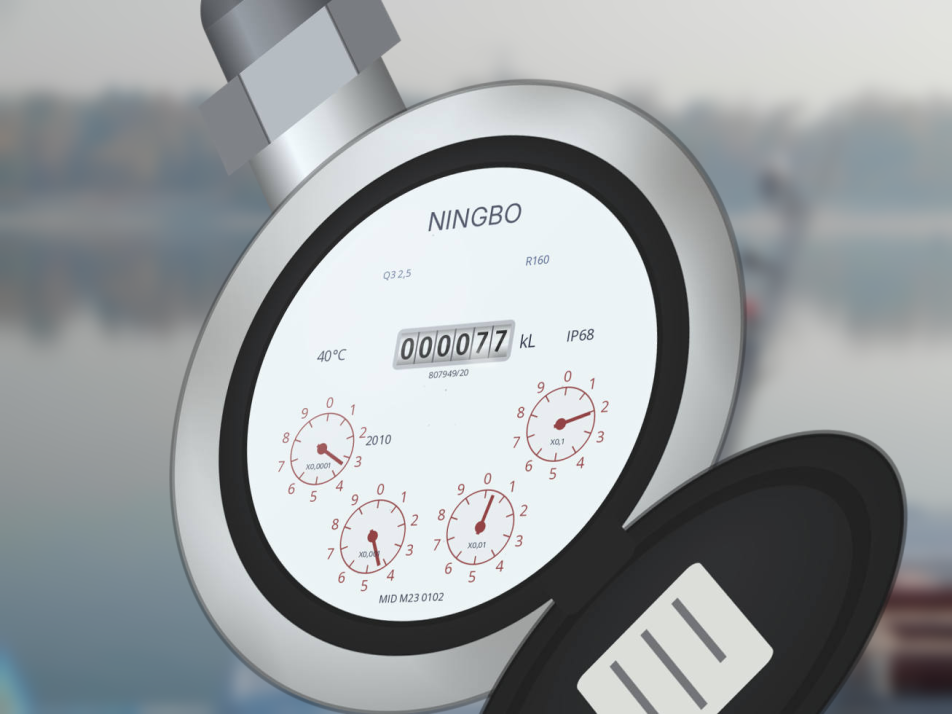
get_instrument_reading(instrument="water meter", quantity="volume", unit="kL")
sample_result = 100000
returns 77.2043
